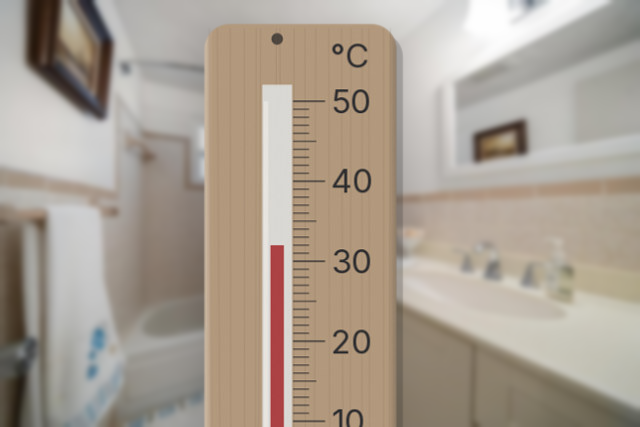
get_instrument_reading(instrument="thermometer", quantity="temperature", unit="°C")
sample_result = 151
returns 32
